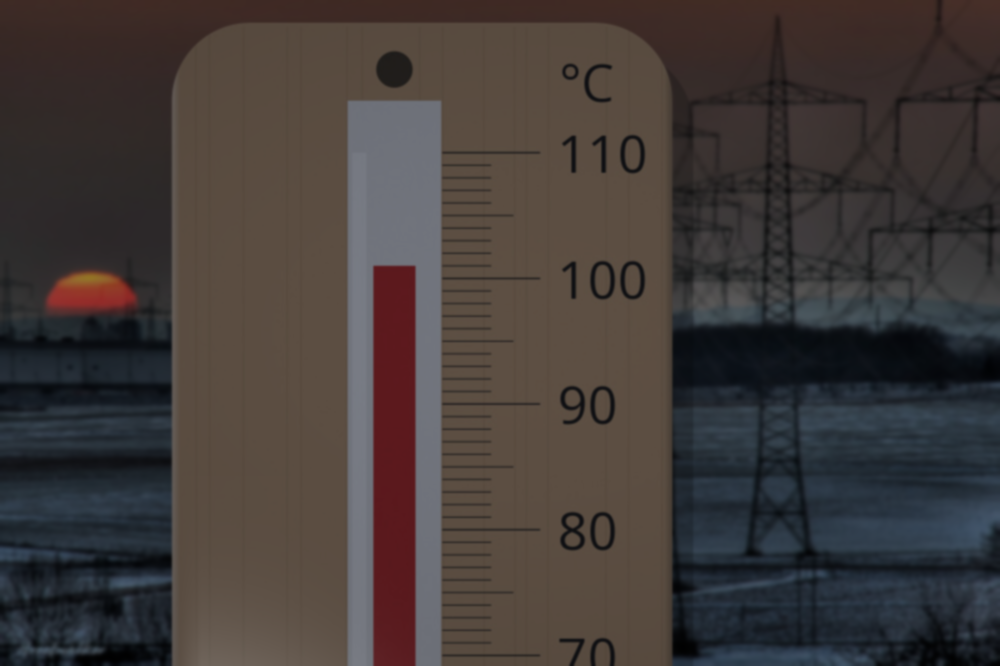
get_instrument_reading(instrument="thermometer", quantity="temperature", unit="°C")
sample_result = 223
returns 101
